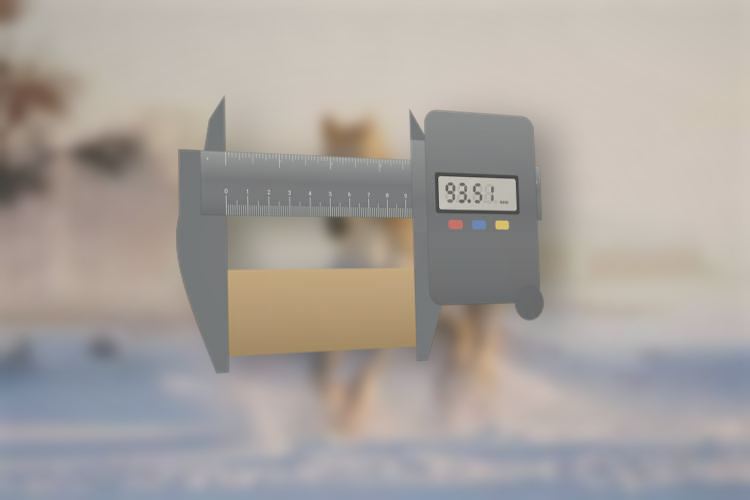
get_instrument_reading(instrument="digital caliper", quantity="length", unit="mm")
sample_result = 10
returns 93.51
